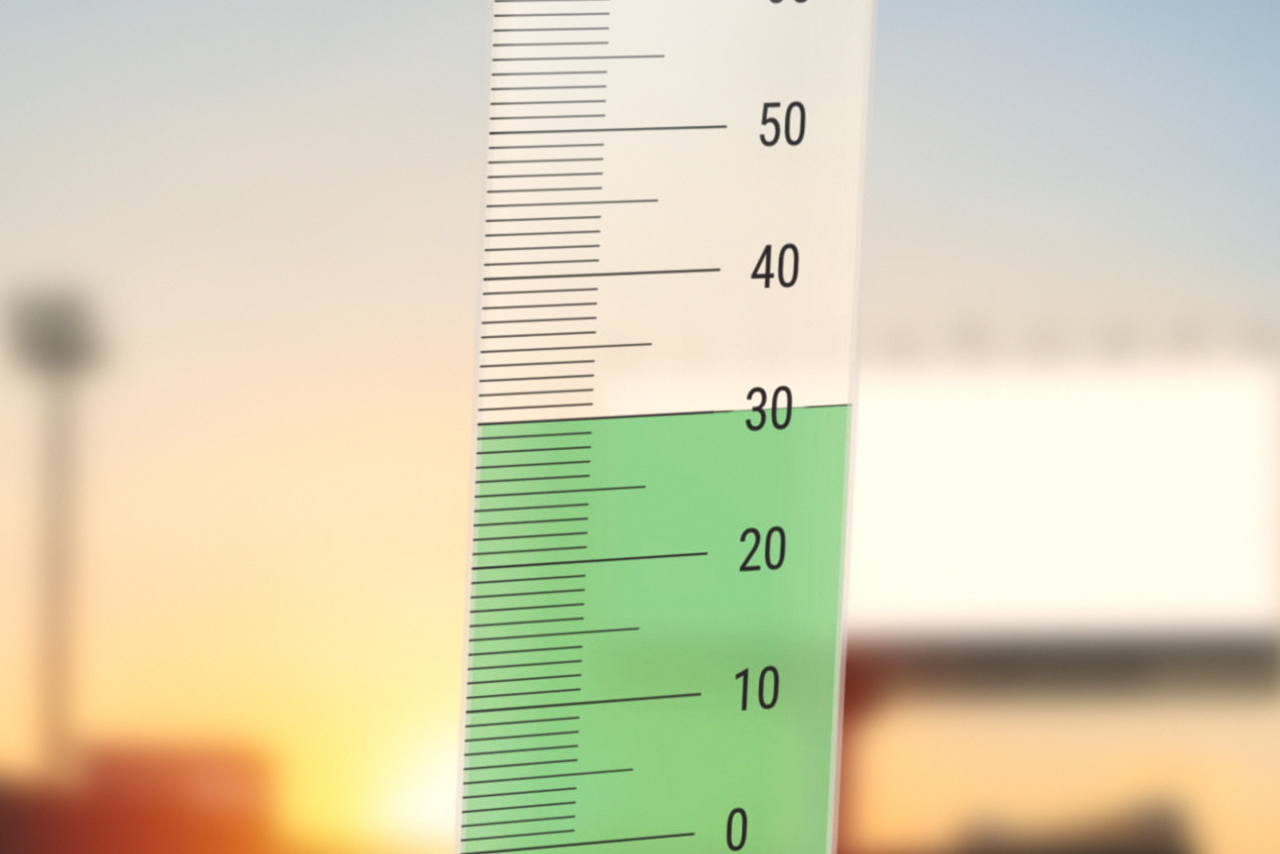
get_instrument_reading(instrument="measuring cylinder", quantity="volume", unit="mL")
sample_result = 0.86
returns 30
